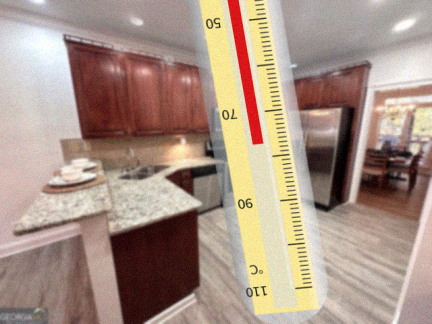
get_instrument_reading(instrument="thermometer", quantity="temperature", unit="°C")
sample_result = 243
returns 77
